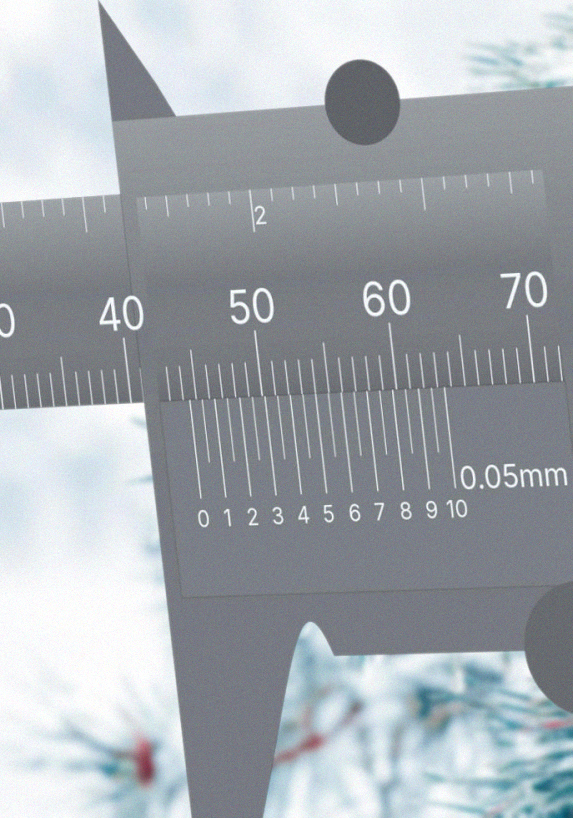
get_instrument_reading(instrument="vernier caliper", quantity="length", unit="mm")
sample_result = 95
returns 44.5
